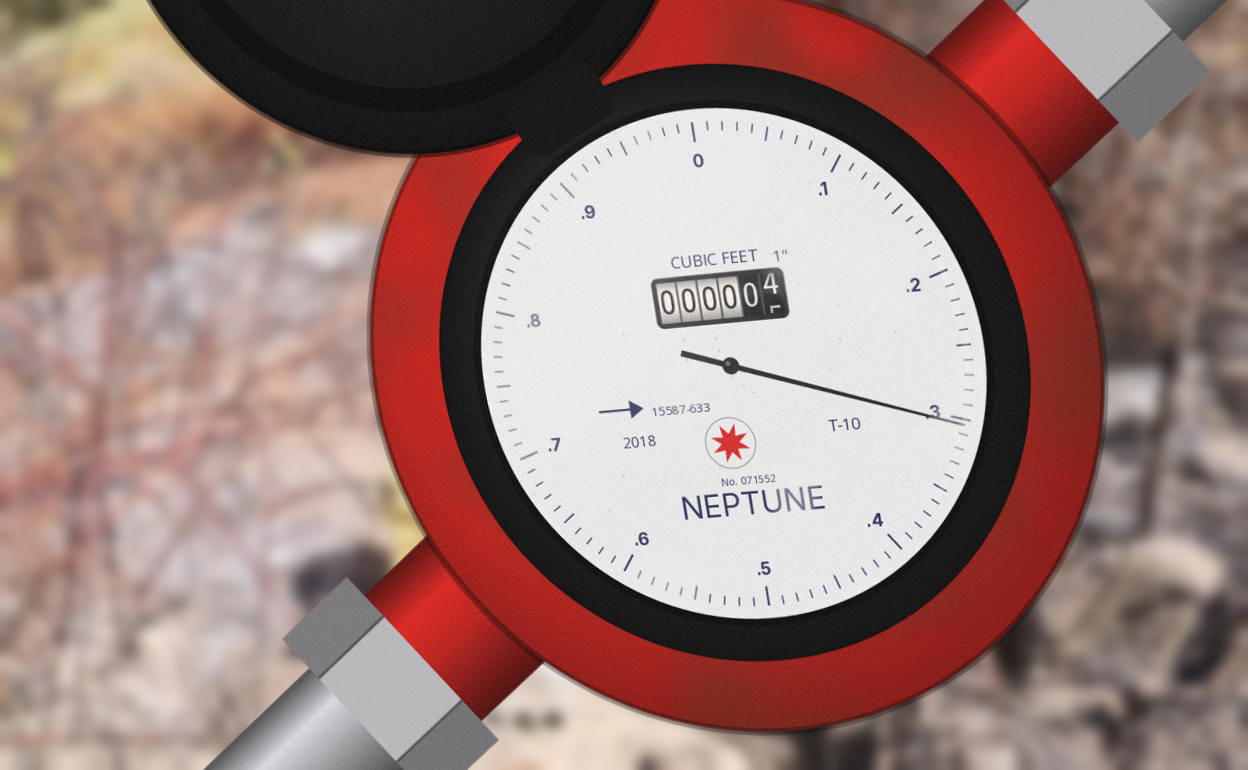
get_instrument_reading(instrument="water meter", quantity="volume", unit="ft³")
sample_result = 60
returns 4.30
